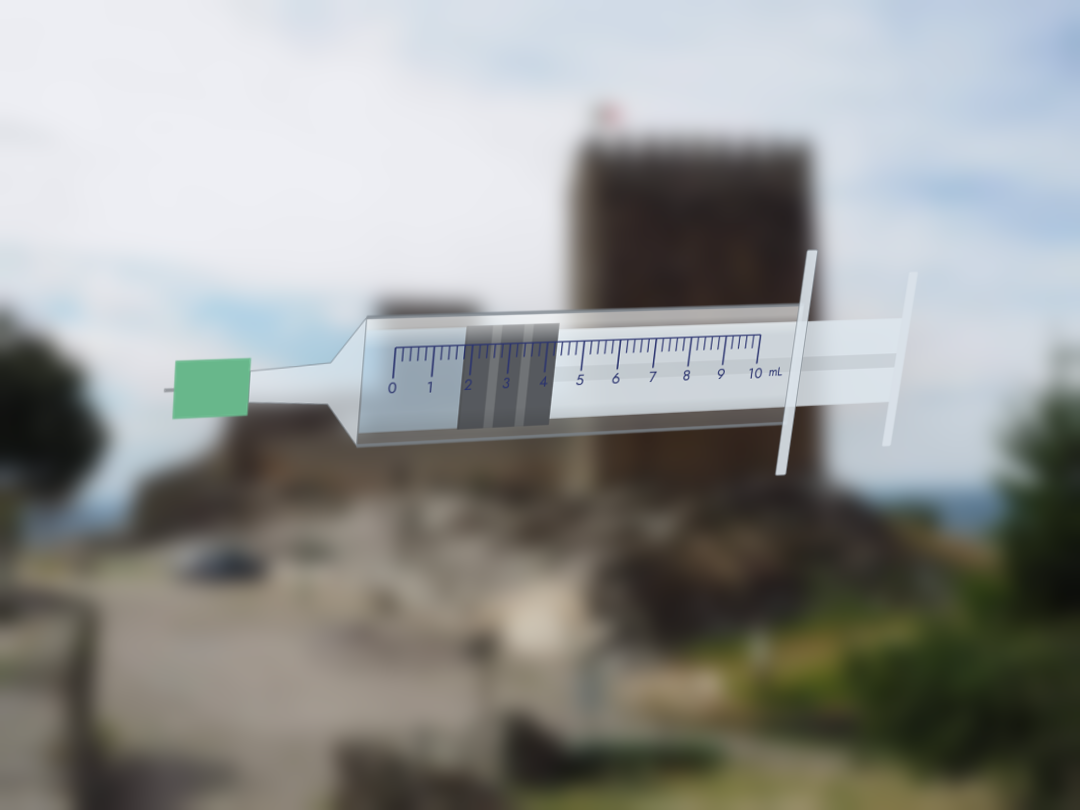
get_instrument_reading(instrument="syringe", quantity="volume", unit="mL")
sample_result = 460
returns 1.8
